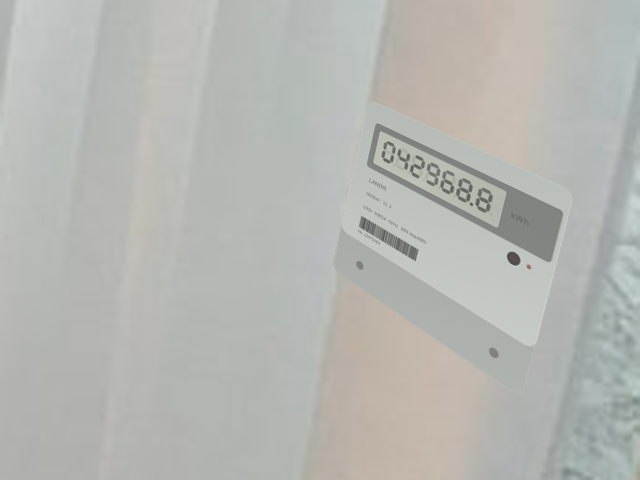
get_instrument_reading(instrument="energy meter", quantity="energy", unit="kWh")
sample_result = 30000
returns 42968.8
